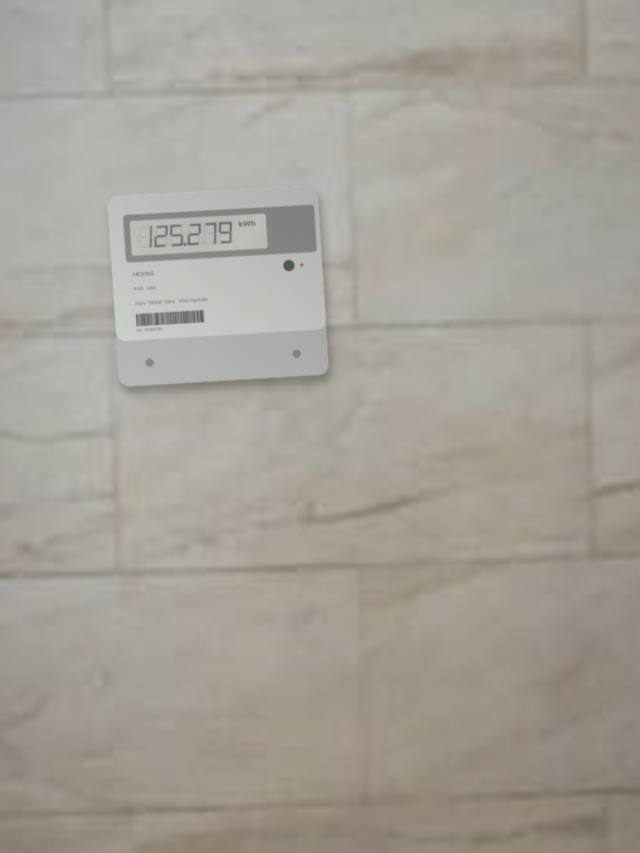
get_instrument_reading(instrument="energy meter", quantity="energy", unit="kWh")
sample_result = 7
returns 125.279
